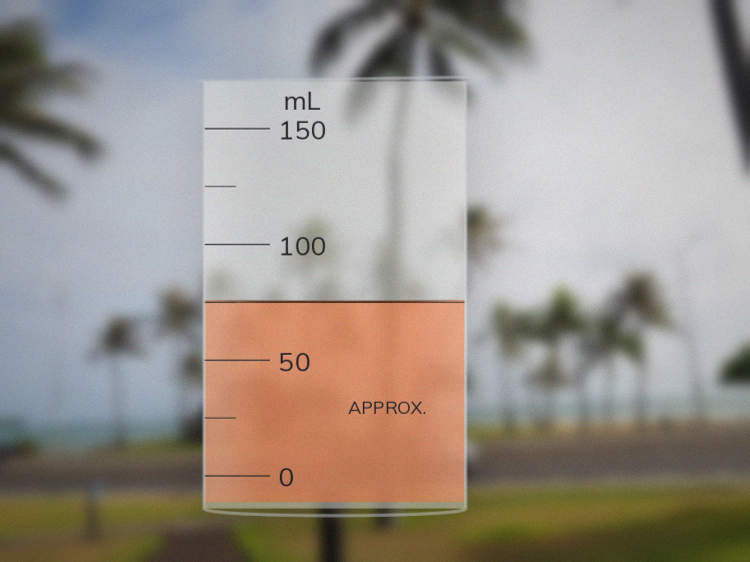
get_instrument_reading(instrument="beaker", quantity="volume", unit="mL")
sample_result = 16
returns 75
